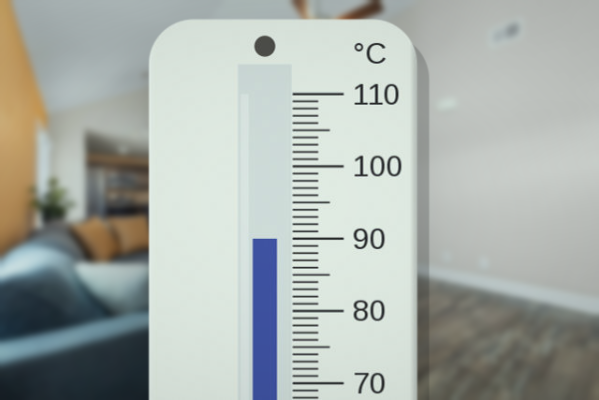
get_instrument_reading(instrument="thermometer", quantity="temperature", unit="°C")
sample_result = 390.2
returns 90
